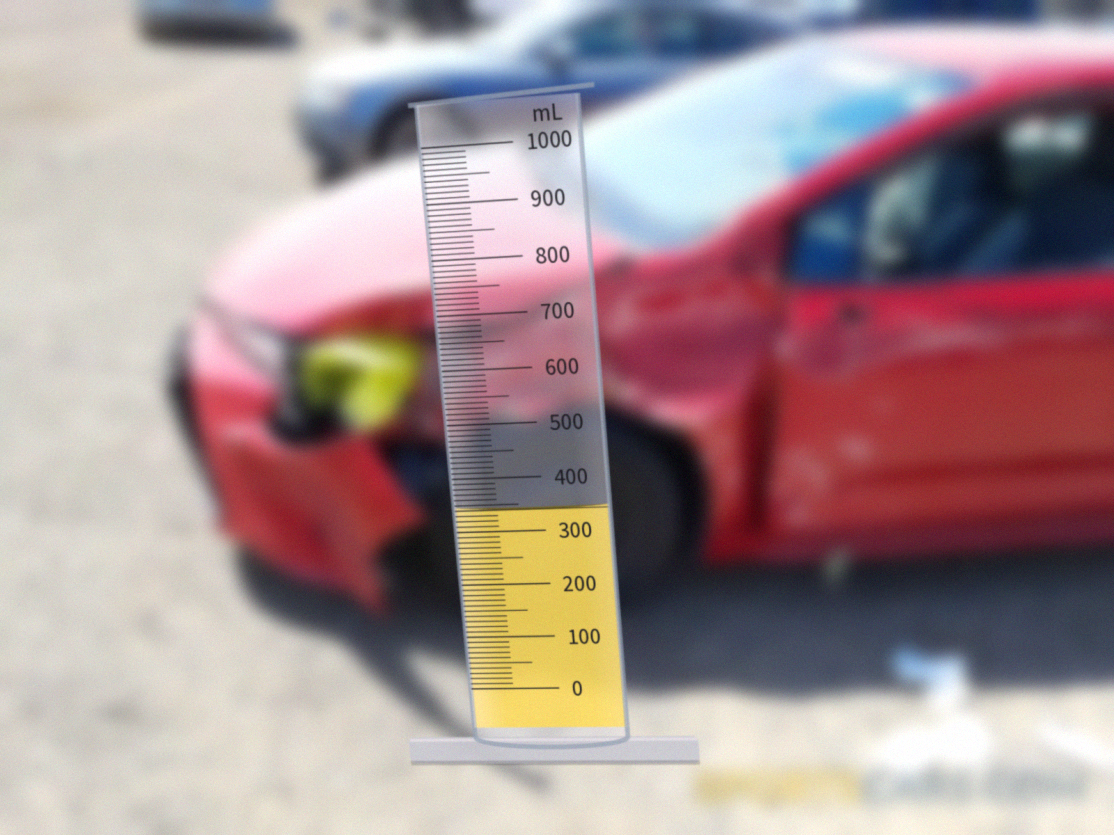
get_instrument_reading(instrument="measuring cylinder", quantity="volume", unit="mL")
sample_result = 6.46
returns 340
